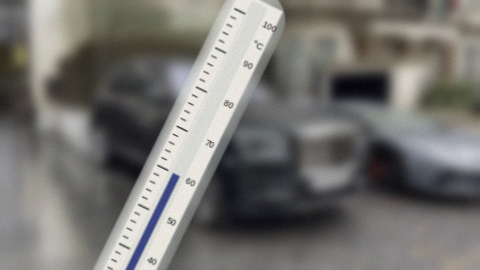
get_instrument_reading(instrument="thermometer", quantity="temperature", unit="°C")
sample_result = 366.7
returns 60
